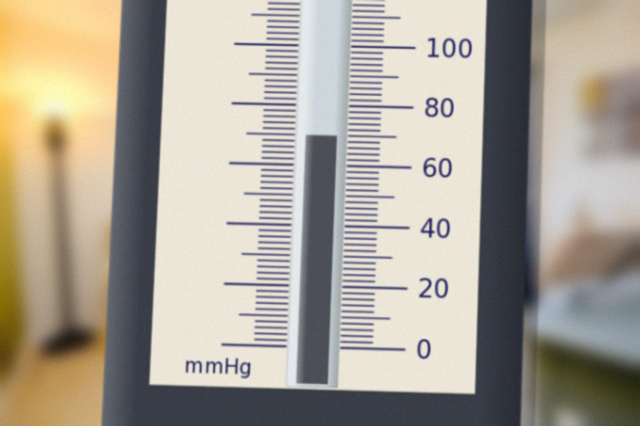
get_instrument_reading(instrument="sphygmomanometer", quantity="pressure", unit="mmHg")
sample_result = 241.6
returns 70
